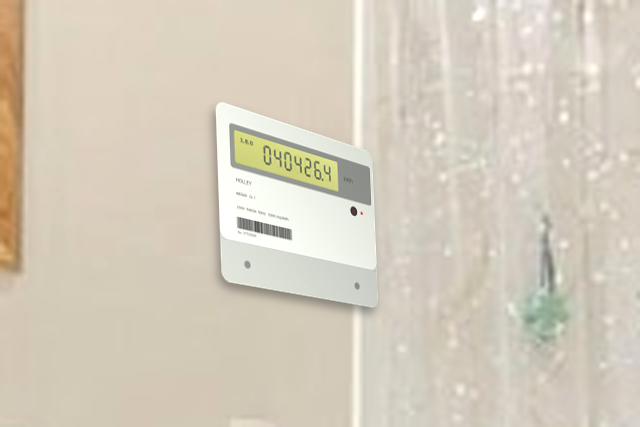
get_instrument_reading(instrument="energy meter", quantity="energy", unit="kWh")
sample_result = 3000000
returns 40426.4
